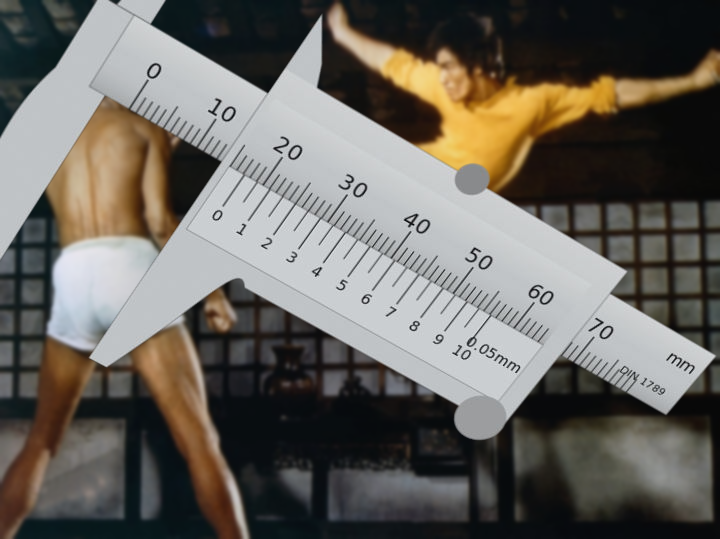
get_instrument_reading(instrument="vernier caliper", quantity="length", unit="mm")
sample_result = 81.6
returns 17.2
